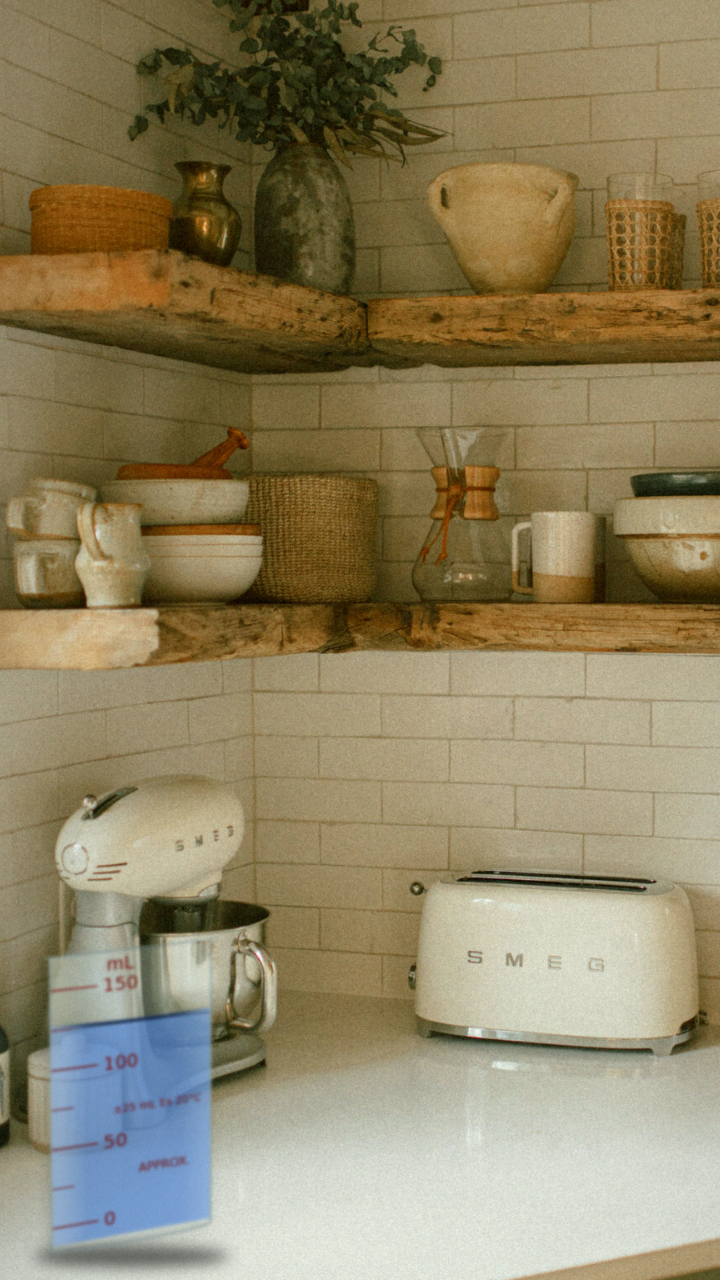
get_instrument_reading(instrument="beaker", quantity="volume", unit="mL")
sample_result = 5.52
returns 125
